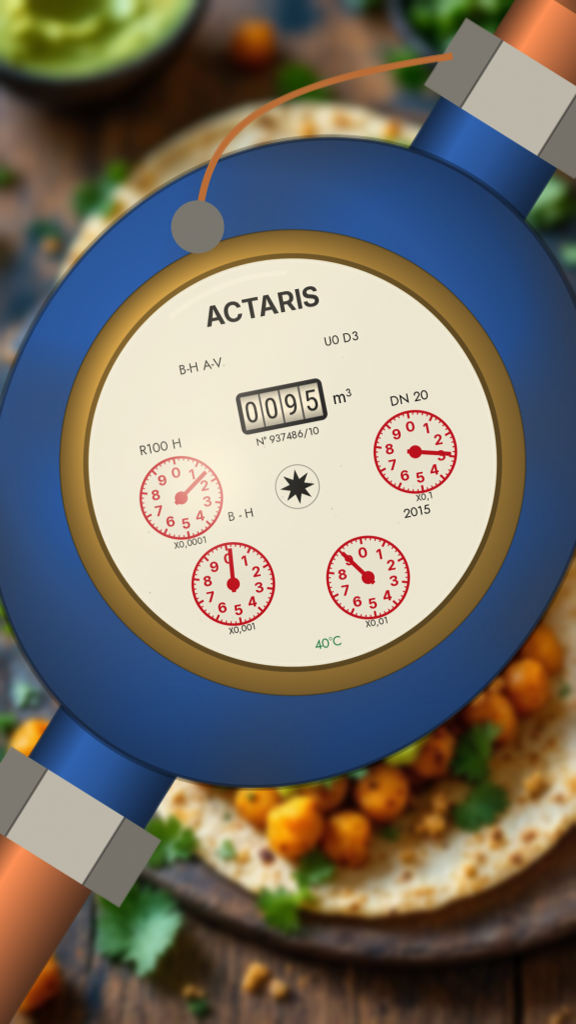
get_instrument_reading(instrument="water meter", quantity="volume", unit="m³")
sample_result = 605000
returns 95.2901
